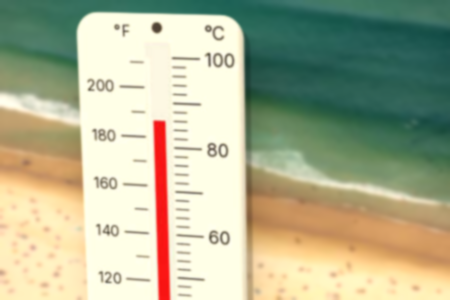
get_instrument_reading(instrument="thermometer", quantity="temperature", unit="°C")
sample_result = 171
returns 86
